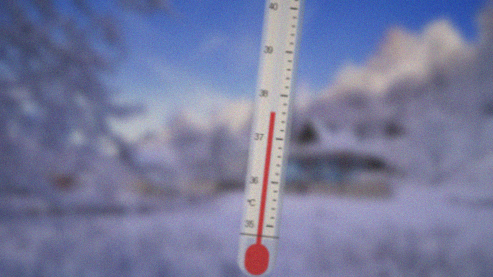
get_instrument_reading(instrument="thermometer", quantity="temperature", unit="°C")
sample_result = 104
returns 37.6
